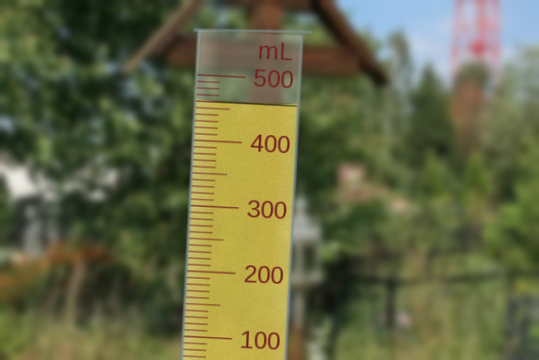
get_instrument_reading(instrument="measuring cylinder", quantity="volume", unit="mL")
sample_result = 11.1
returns 460
